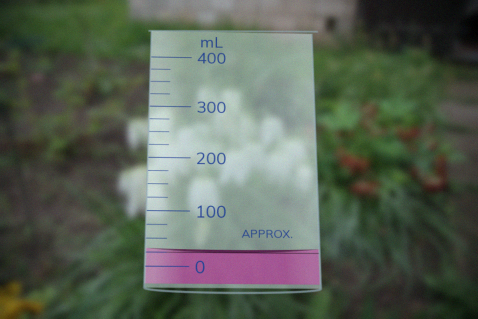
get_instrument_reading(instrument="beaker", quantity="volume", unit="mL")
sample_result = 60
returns 25
